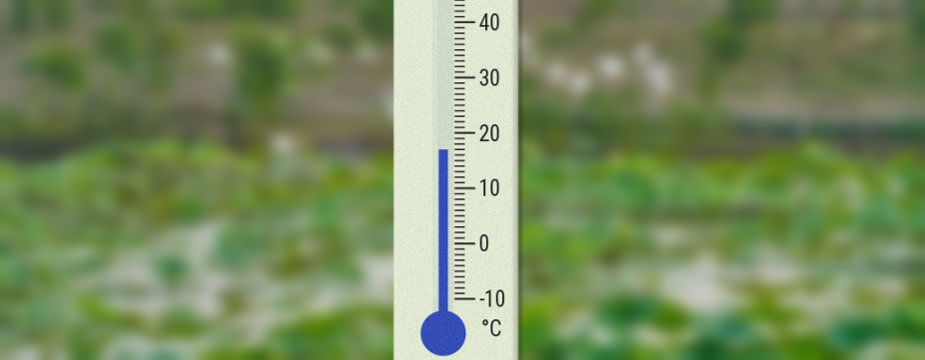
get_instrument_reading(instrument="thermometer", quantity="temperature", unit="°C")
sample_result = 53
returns 17
